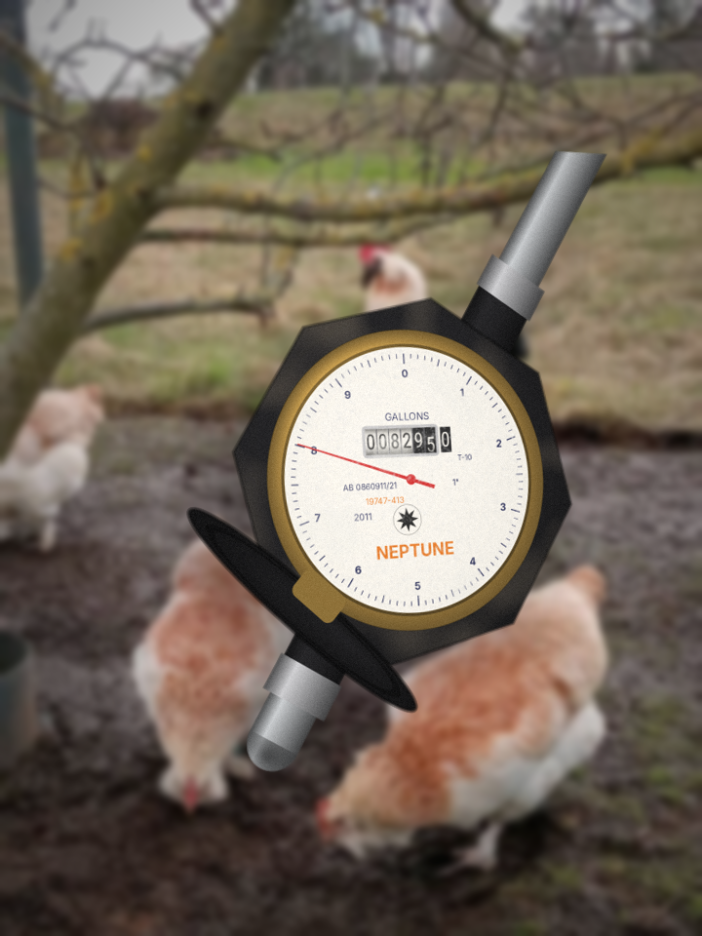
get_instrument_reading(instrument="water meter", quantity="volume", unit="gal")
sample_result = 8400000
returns 82948.0
